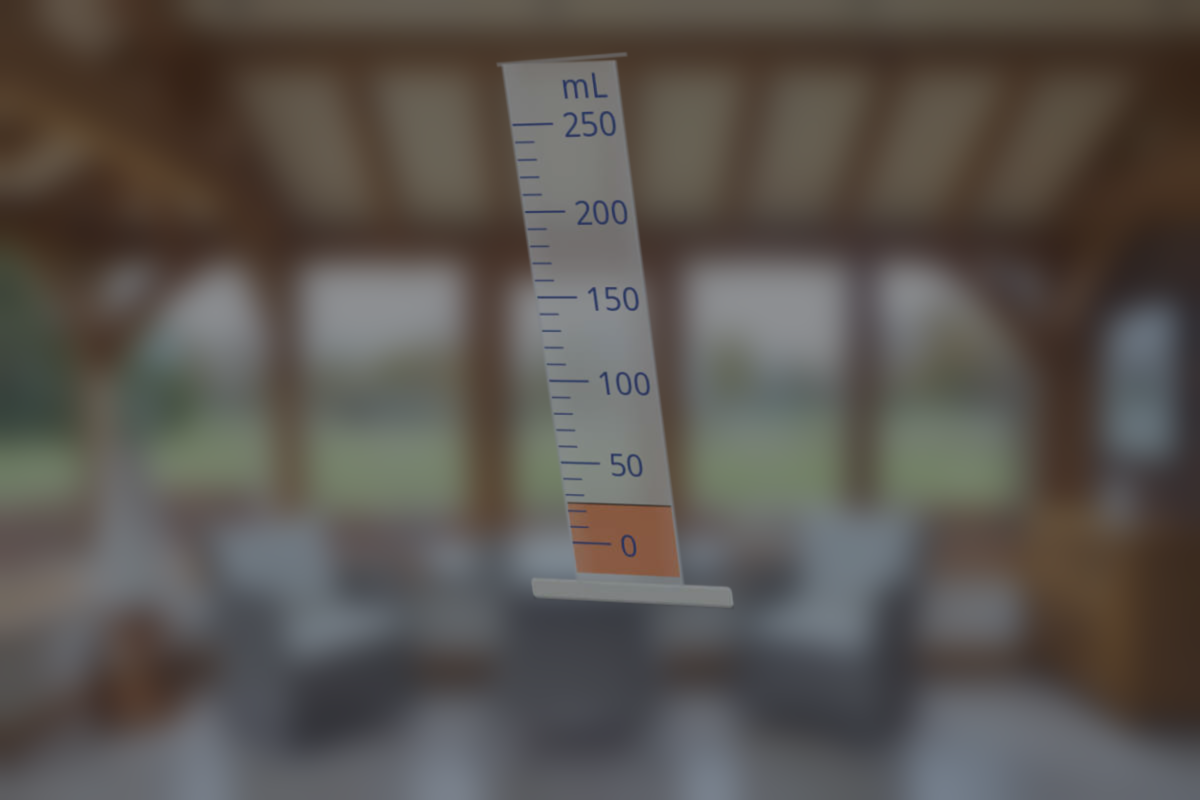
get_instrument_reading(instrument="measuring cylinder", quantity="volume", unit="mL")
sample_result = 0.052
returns 25
